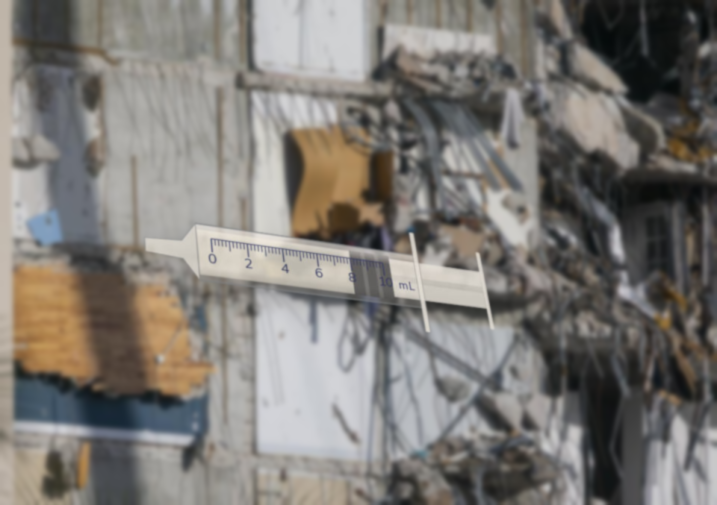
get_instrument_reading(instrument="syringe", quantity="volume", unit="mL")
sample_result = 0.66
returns 8
